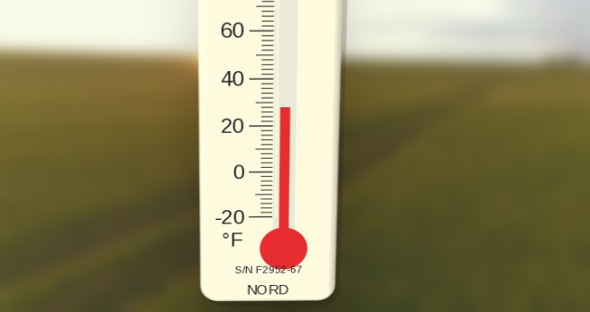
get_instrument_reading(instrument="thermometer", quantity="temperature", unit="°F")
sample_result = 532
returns 28
